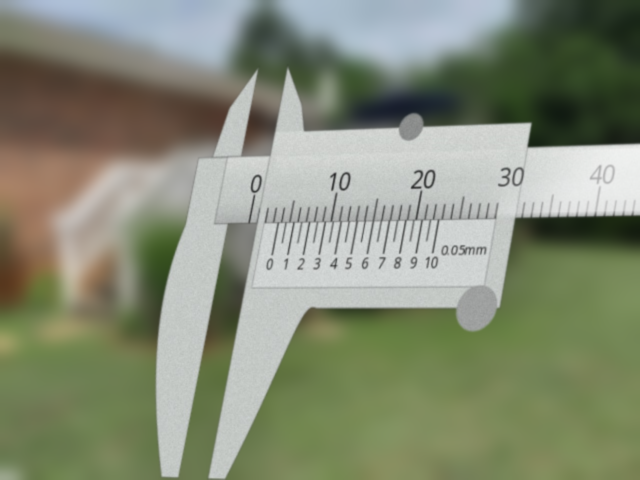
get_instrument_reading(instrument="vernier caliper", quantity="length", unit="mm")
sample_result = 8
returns 3.6
